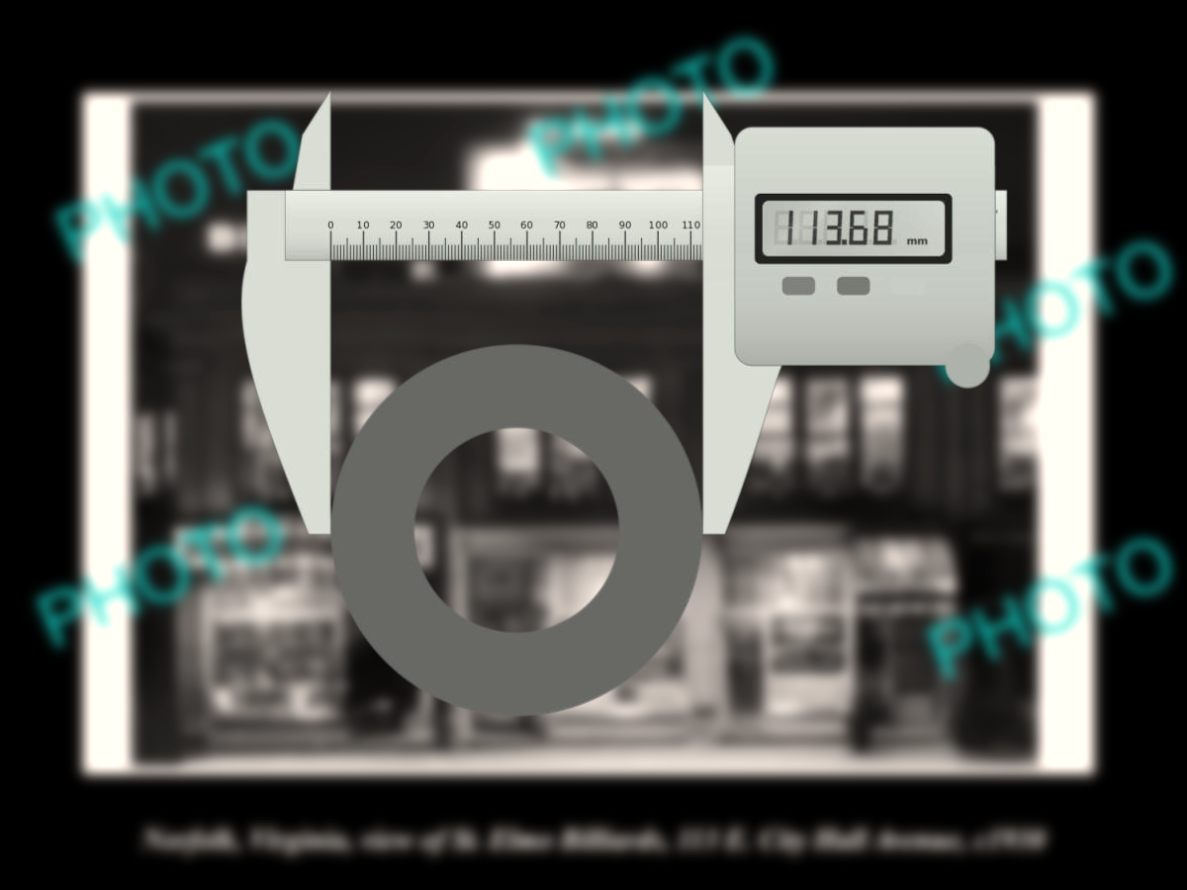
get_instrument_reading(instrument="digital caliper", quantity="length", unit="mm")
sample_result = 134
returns 113.68
